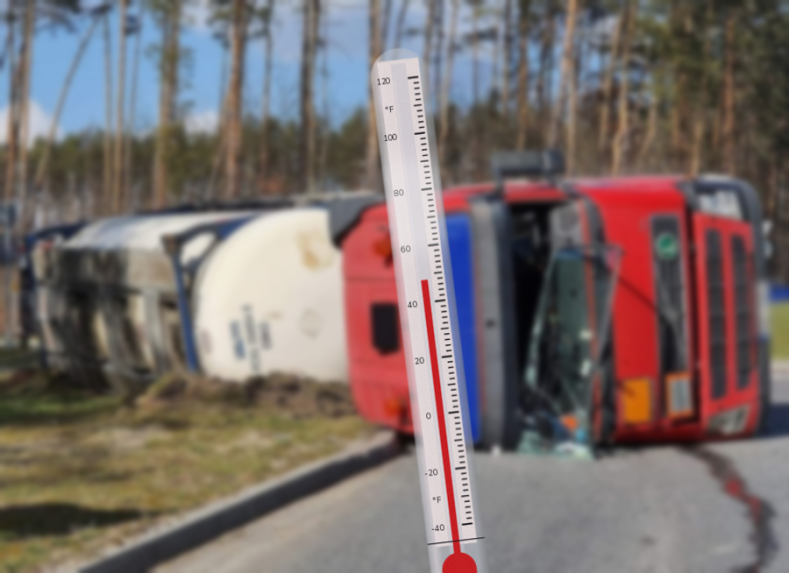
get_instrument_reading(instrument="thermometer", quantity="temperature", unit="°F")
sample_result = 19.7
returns 48
